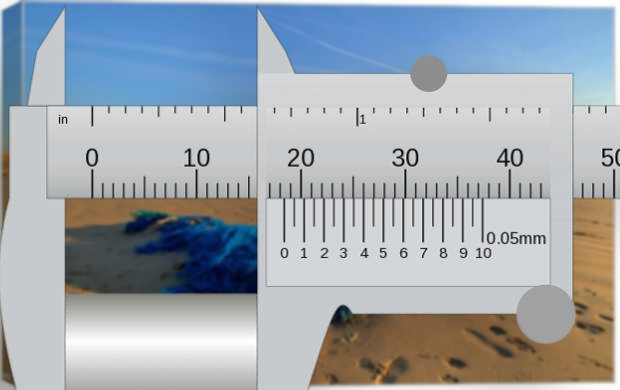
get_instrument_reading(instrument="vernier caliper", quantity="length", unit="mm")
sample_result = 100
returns 18.4
